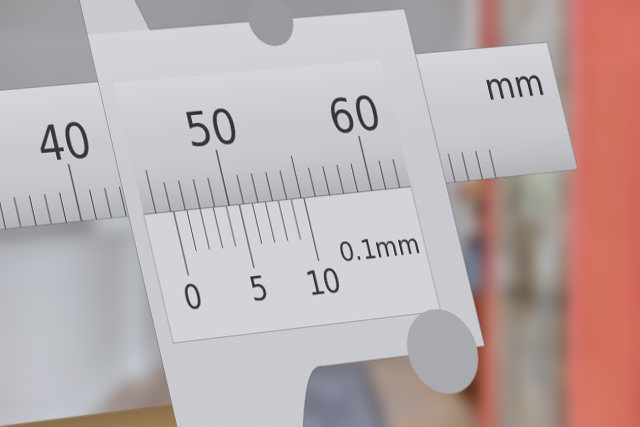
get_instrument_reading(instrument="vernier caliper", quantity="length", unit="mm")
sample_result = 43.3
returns 46.2
